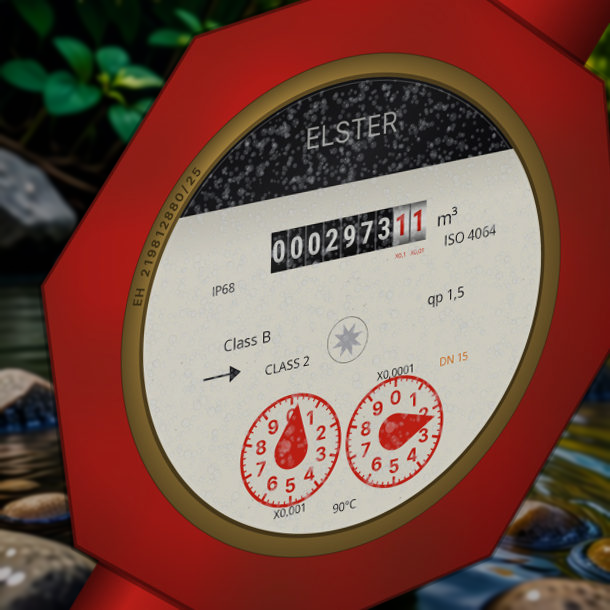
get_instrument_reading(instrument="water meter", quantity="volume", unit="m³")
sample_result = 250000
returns 2973.1102
